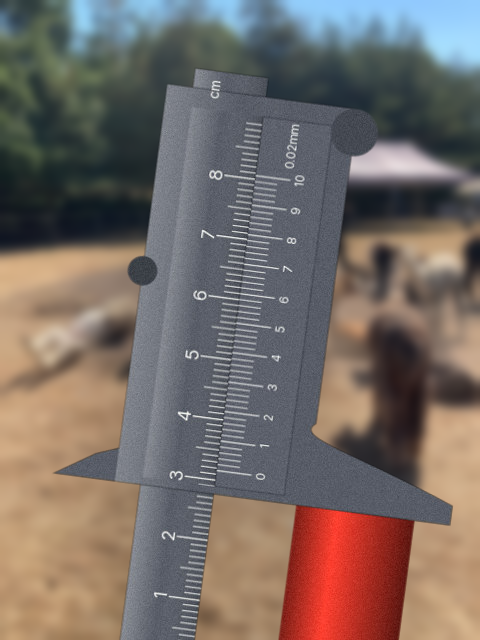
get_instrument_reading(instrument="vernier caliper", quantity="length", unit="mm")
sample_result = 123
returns 31.6
